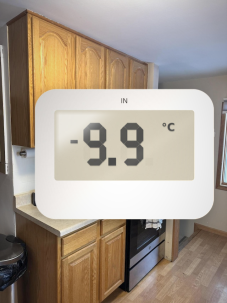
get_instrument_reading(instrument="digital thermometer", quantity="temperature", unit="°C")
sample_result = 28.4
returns -9.9
